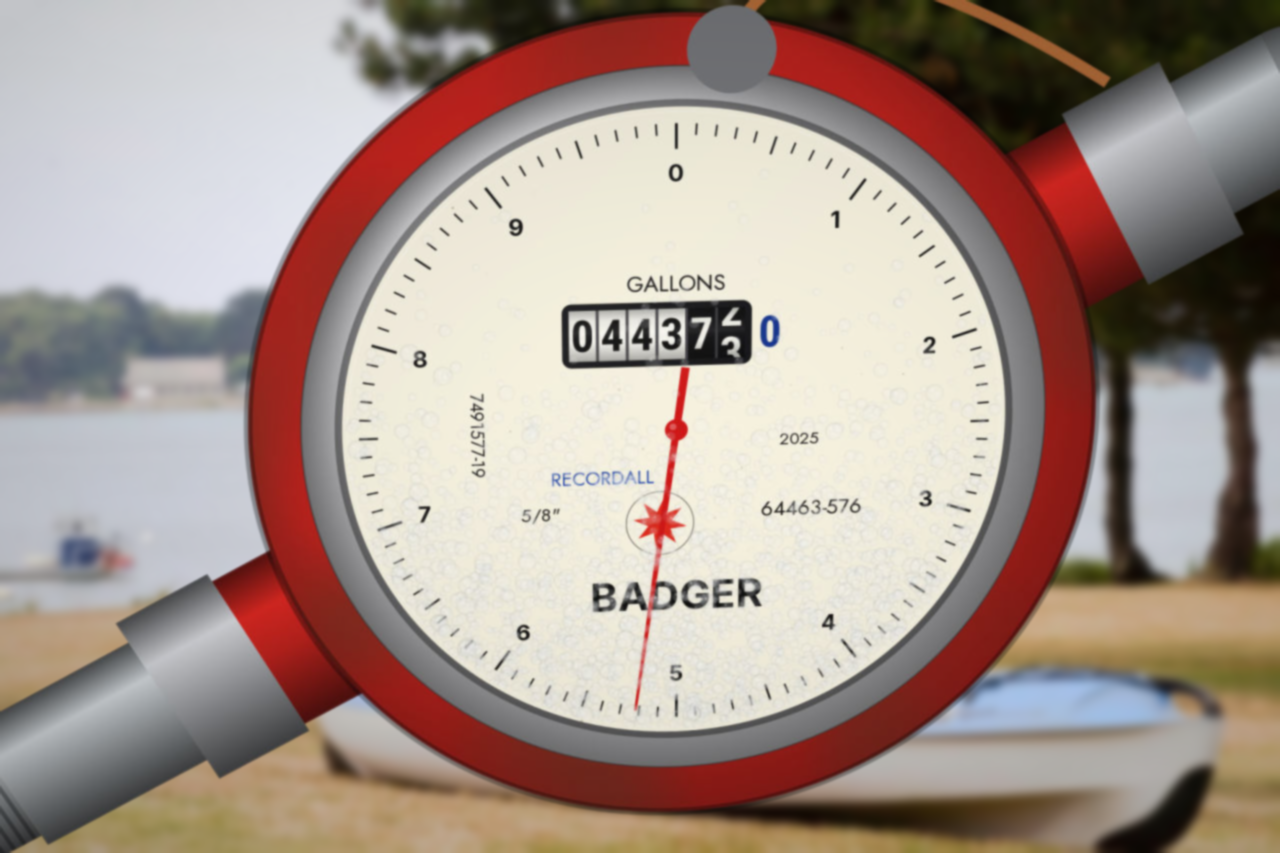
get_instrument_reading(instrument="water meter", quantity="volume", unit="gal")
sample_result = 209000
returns 443725.2
